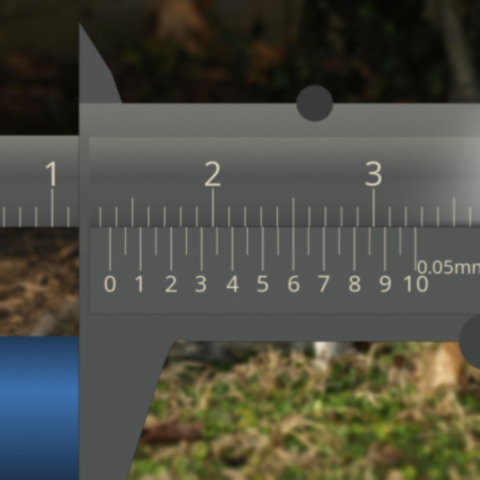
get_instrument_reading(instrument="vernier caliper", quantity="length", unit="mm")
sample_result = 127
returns 13.6
